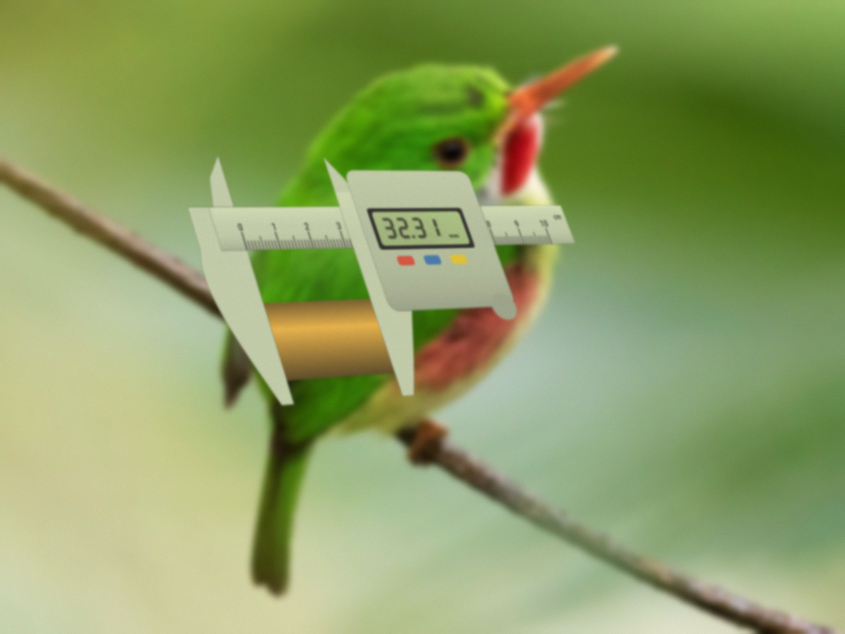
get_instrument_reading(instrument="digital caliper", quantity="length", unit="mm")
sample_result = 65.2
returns 32.31
